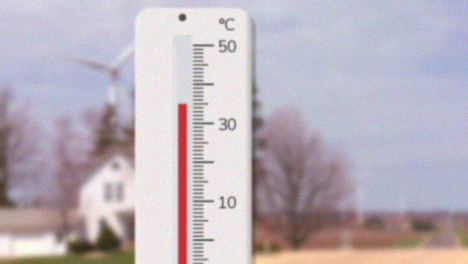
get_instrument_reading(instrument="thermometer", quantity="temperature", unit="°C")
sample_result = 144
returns 35
